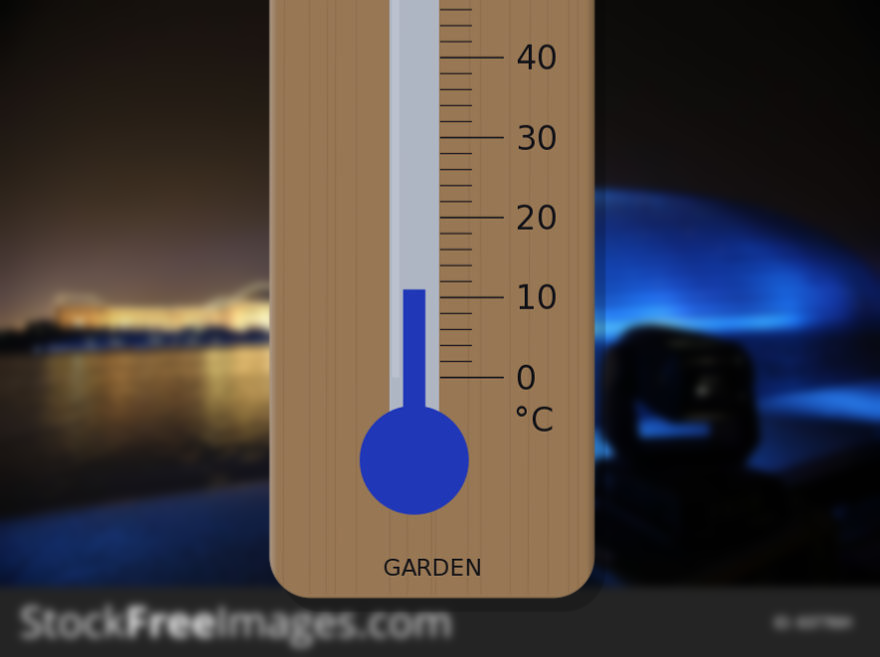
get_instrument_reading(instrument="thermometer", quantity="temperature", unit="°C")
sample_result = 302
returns 11
